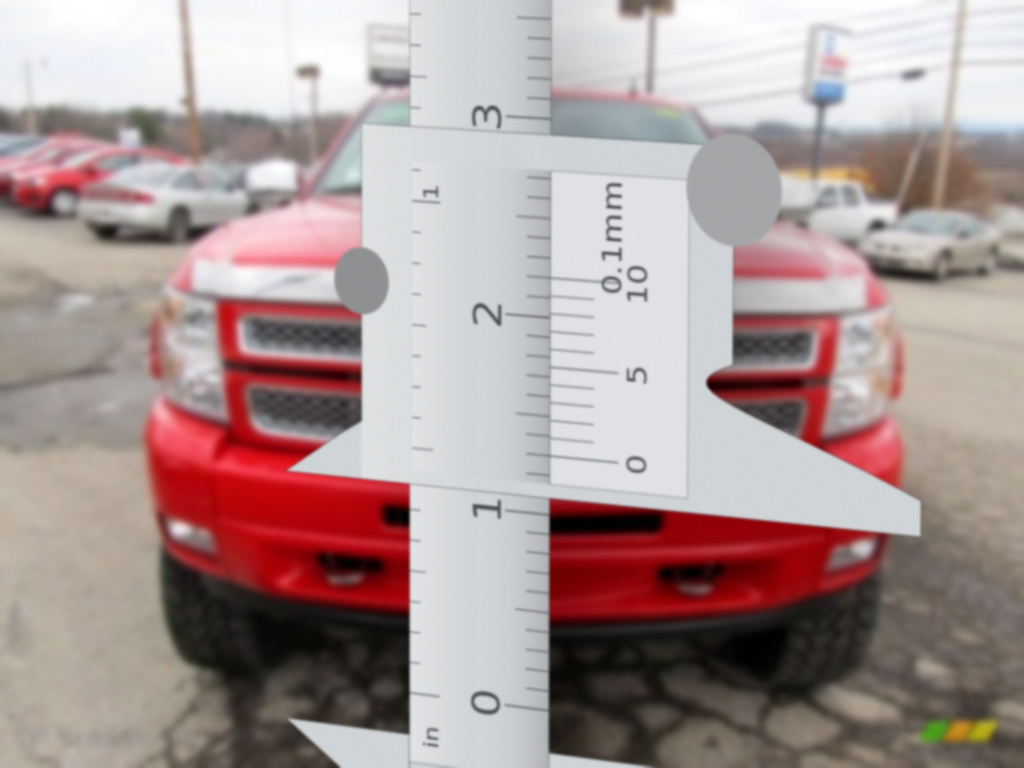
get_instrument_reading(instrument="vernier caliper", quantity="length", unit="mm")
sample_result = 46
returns 13.0
